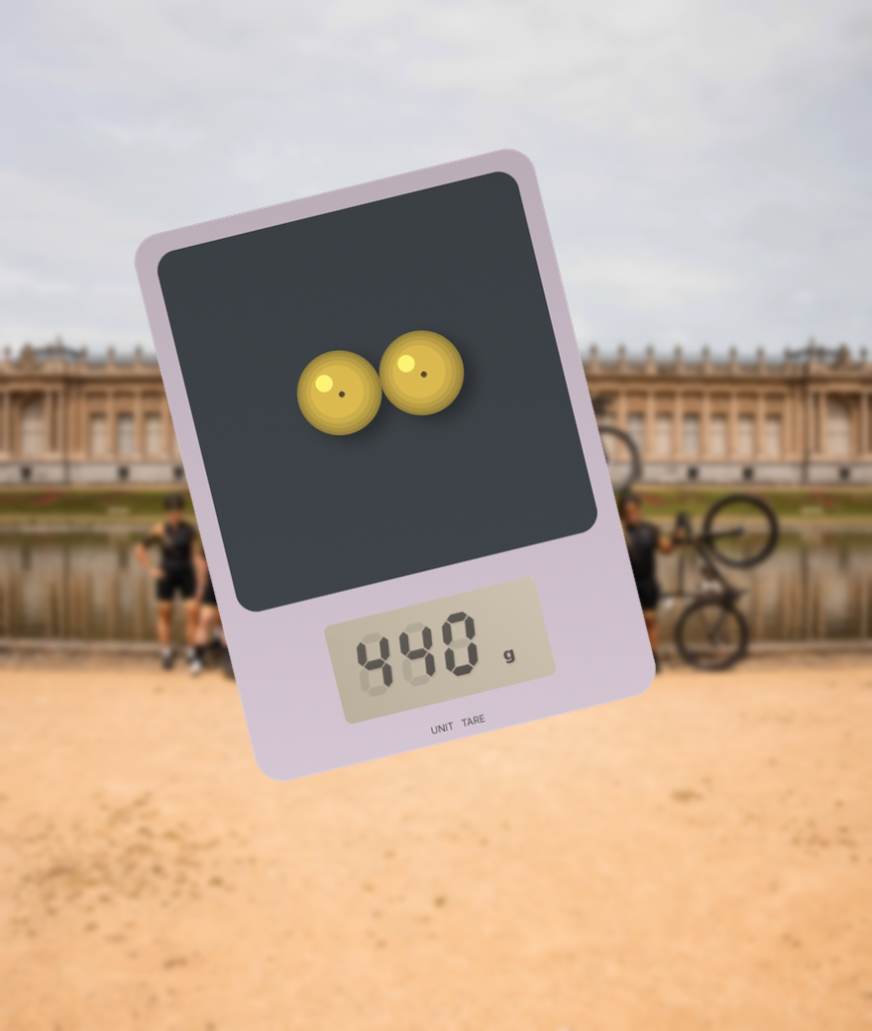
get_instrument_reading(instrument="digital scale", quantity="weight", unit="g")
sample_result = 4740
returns 440
